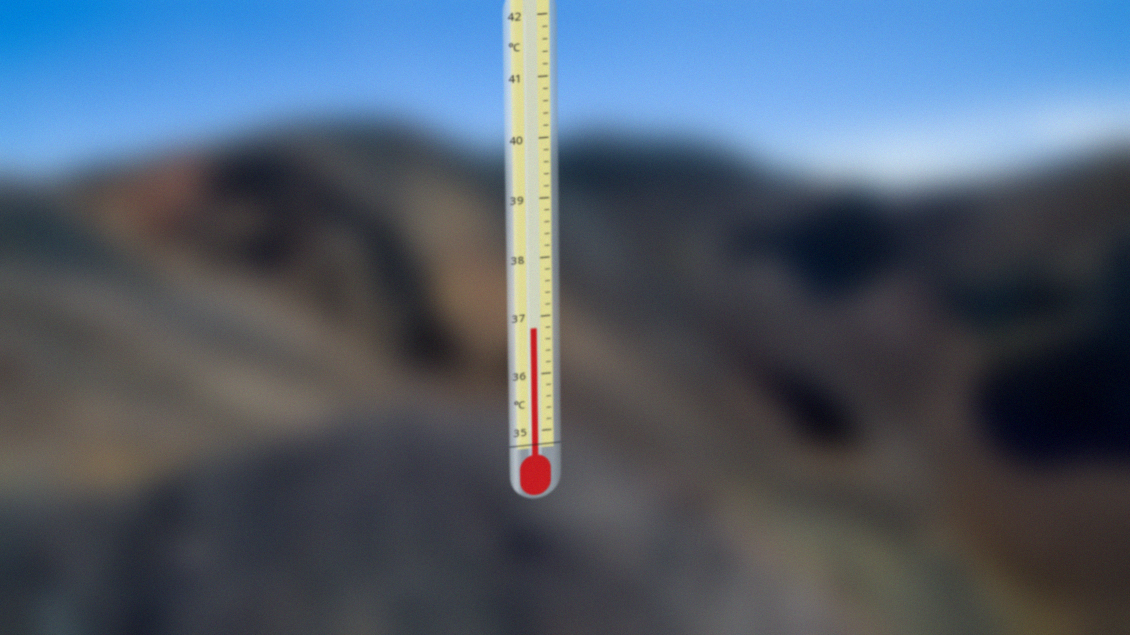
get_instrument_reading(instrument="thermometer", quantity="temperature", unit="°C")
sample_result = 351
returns 36.8
